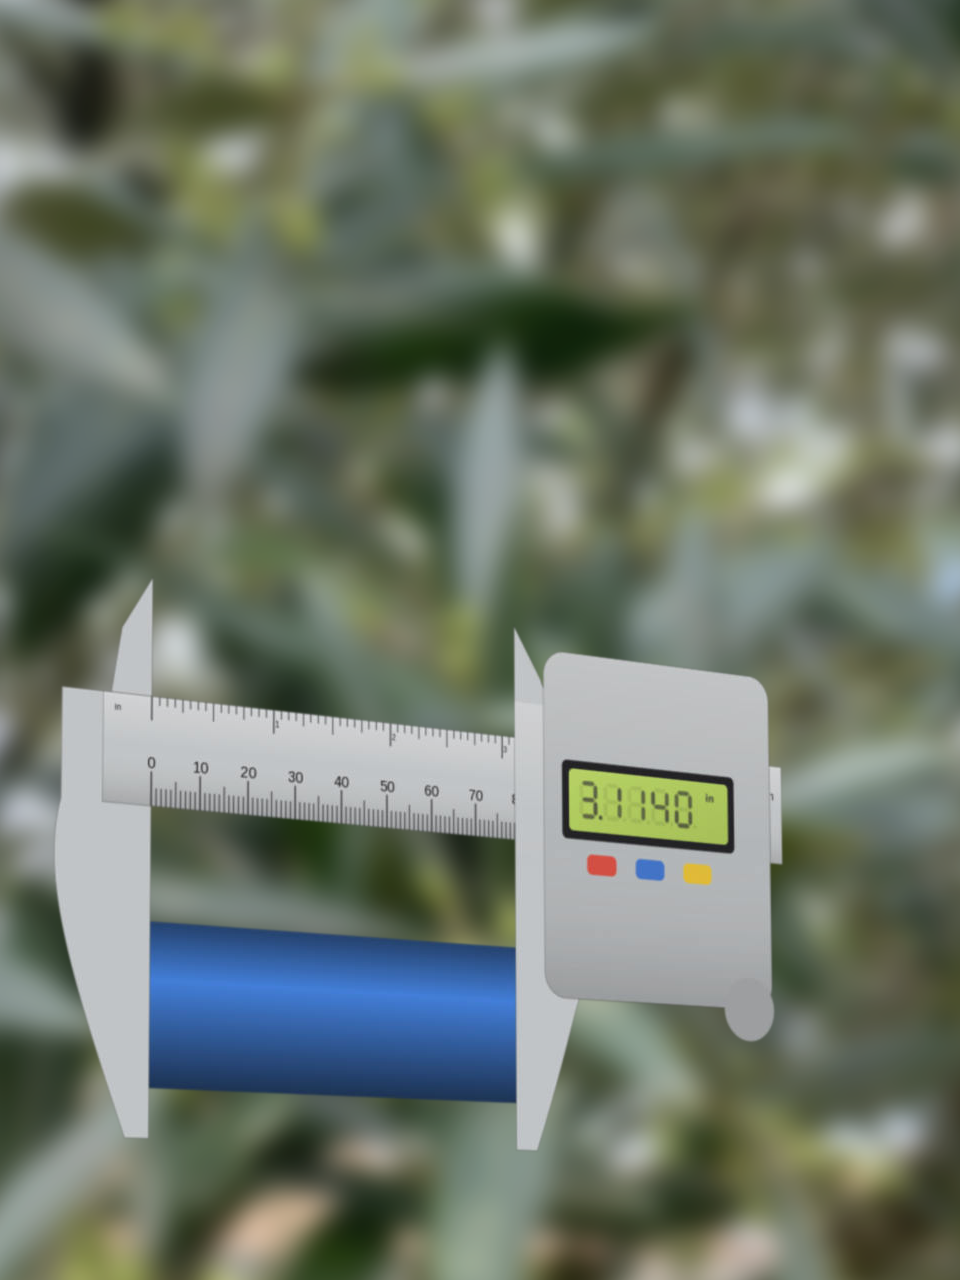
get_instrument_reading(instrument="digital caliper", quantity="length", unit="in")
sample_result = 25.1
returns 3.1140
